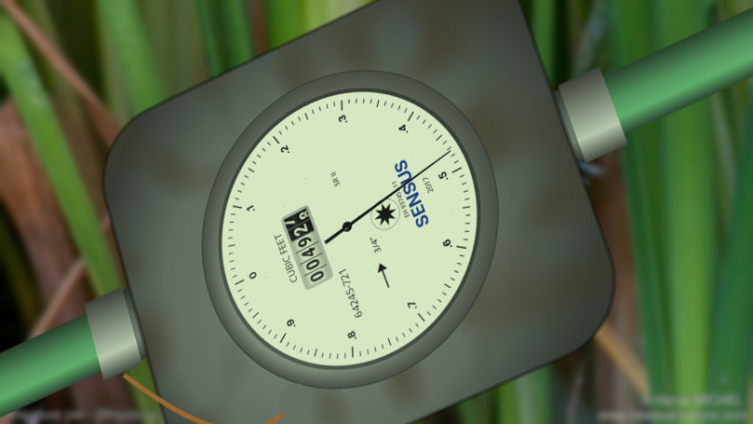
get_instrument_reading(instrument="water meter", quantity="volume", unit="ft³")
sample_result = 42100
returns 4927.47
